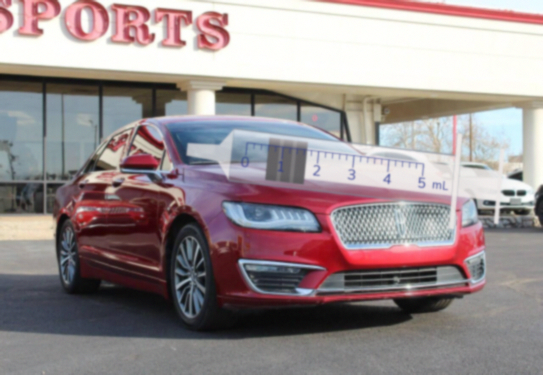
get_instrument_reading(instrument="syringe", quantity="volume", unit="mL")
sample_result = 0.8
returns 0.6
